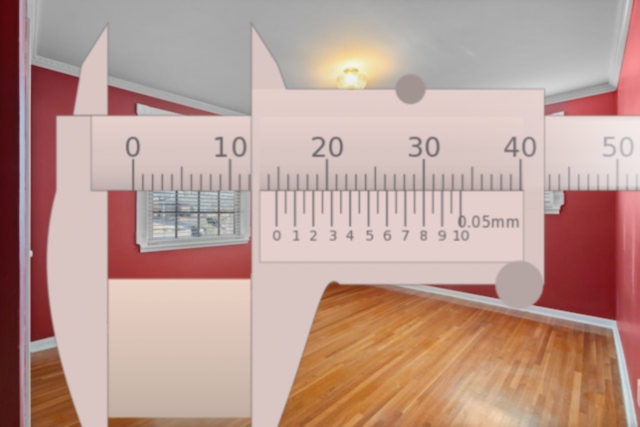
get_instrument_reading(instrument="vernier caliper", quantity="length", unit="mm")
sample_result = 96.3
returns 14.8
